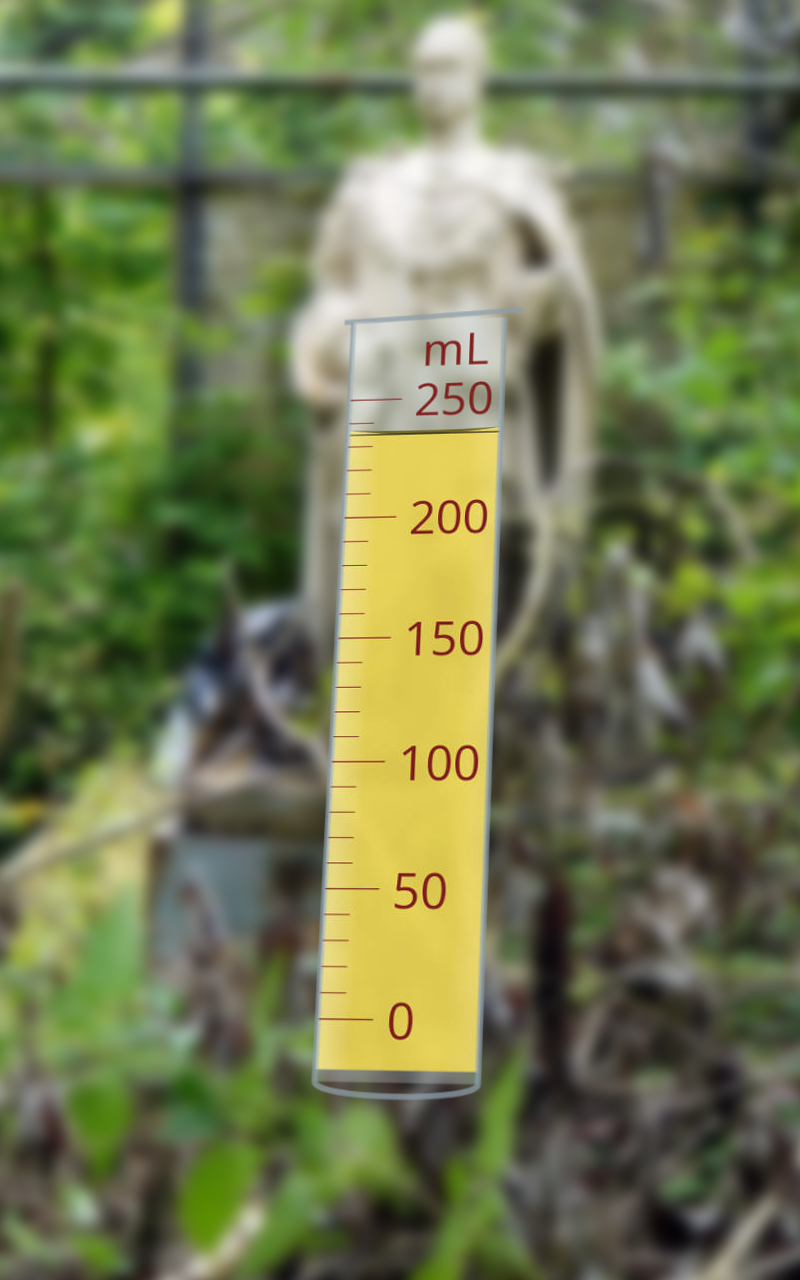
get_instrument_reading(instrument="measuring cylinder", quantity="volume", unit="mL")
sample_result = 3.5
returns 235
